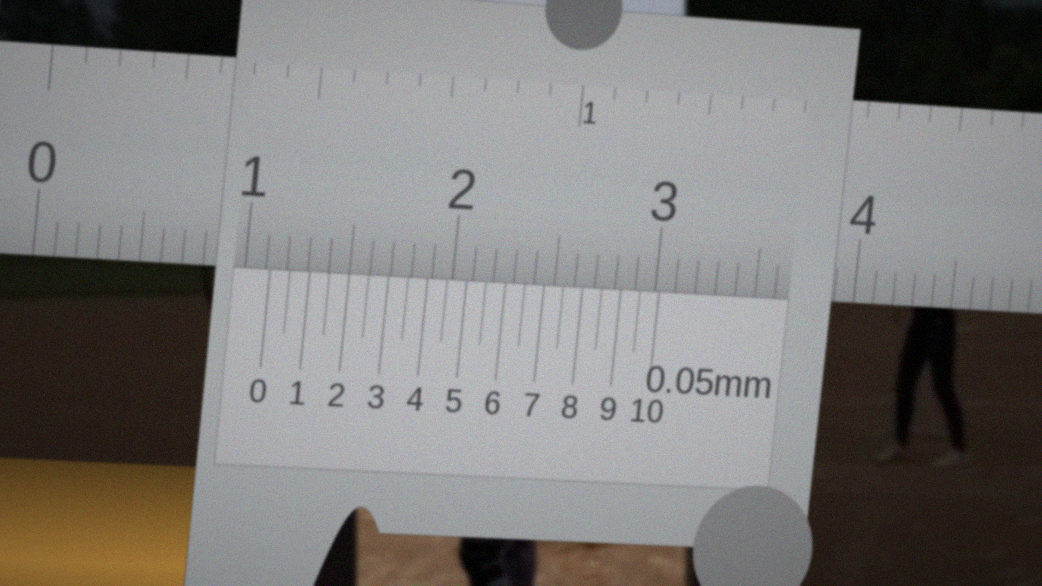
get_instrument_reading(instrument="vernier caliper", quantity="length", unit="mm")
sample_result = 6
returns 11.2
